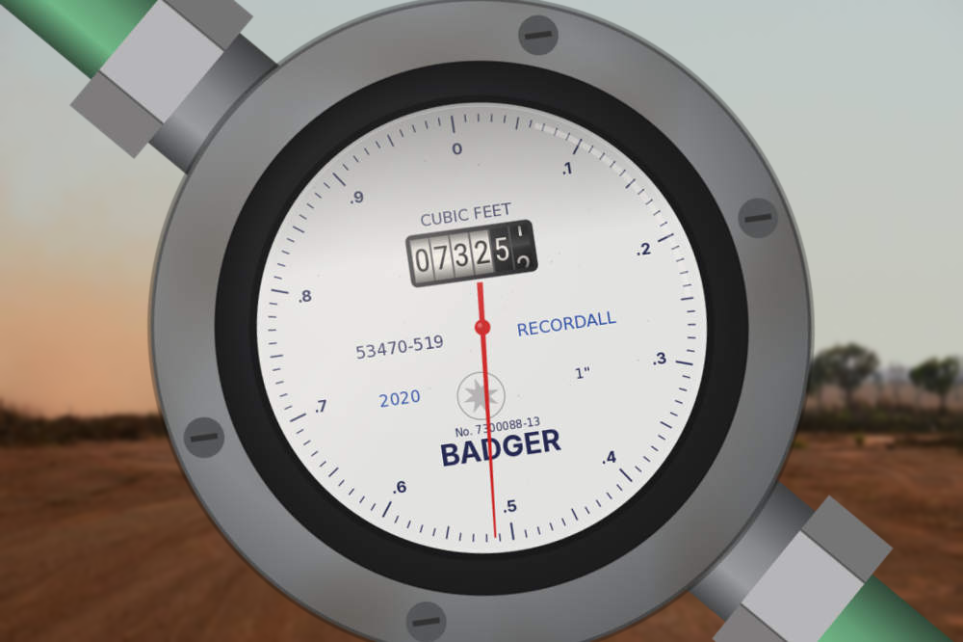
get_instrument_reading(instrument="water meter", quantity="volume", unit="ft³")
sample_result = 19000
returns 73251.51
